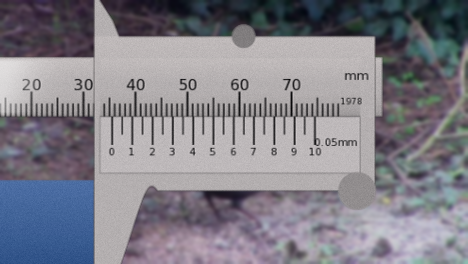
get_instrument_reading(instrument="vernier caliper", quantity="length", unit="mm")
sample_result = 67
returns 35.5
